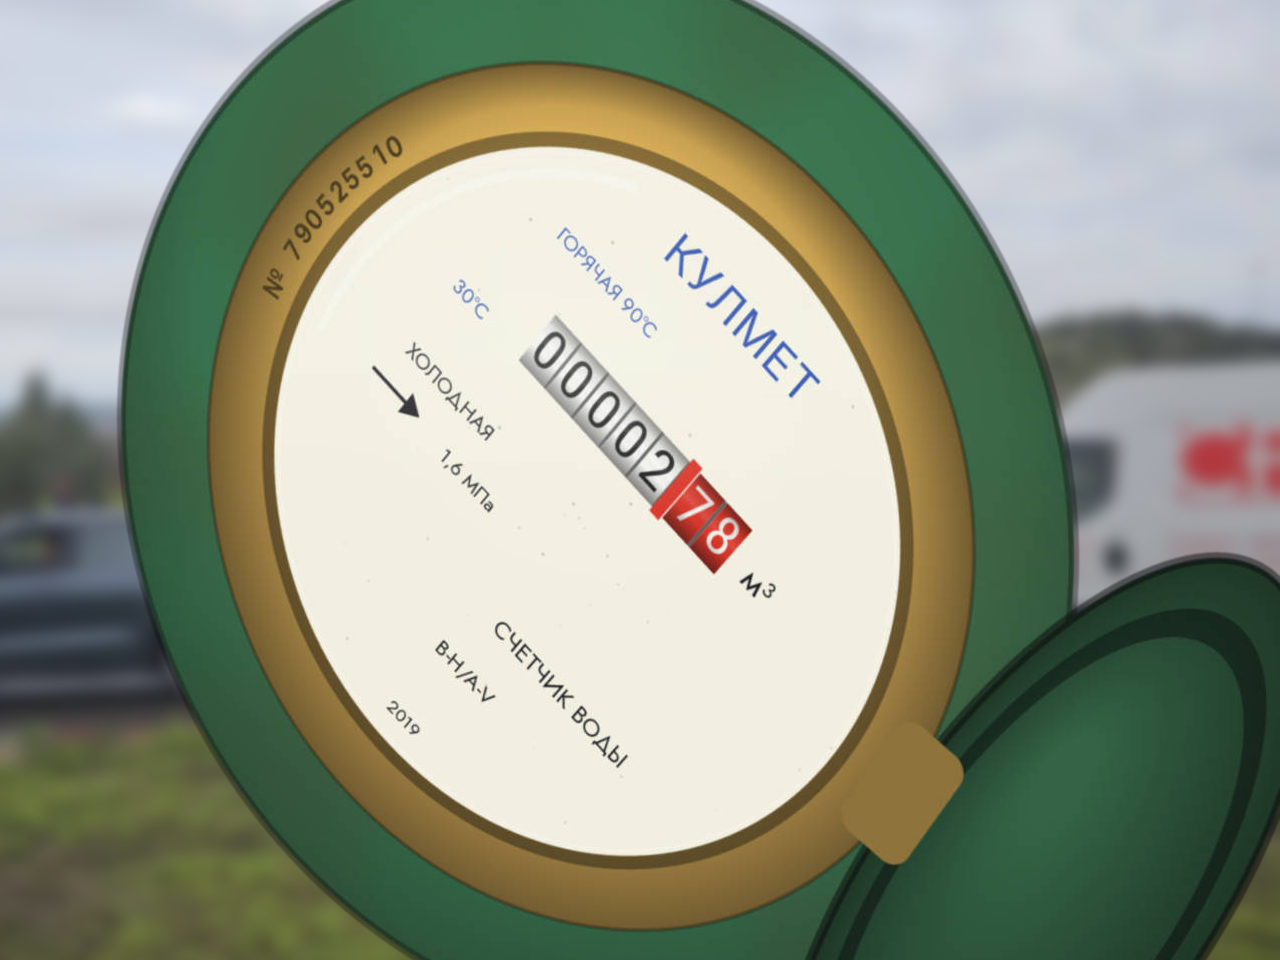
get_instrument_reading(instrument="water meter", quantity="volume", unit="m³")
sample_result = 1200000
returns 2.78
